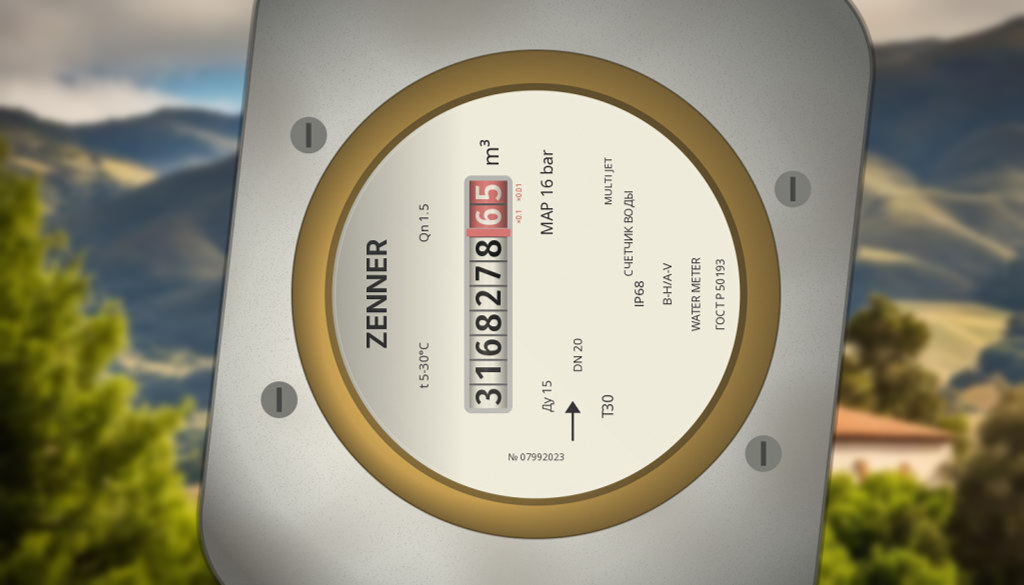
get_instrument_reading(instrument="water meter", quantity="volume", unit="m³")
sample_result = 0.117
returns 3168278.65
